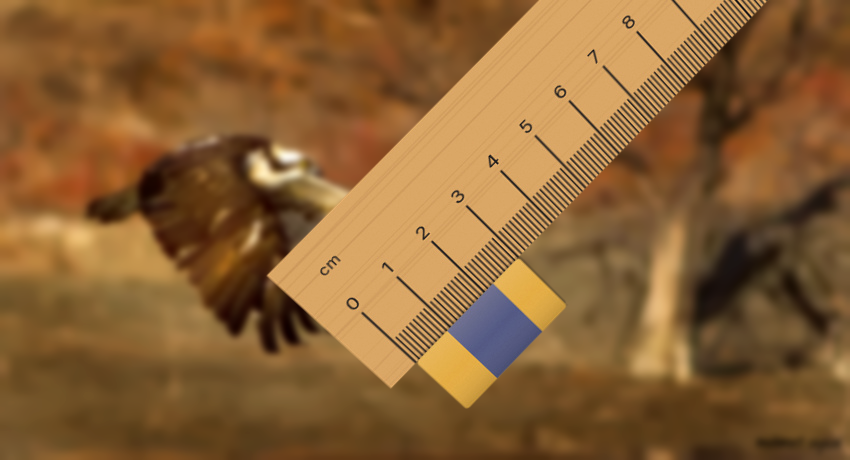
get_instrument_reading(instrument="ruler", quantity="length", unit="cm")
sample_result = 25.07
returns 3
